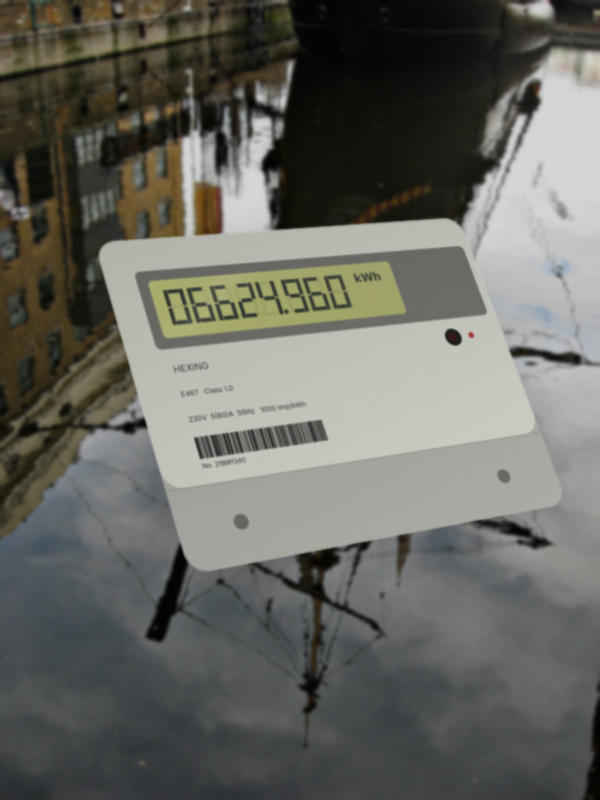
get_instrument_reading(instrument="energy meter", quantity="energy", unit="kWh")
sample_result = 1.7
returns 6624.960
